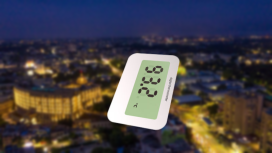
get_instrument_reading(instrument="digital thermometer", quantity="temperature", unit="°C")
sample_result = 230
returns 93.2
